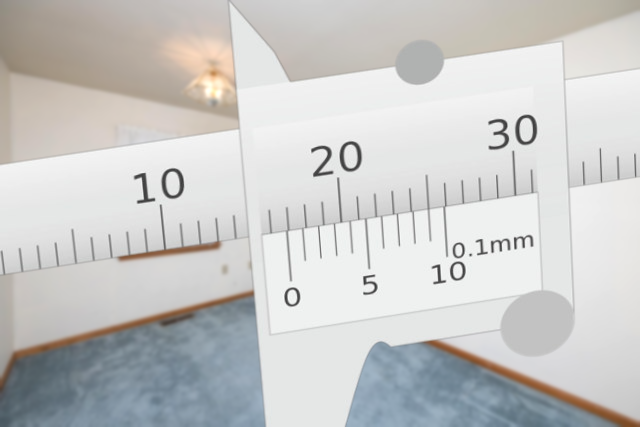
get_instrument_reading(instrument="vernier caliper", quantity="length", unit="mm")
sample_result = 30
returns 16.9
